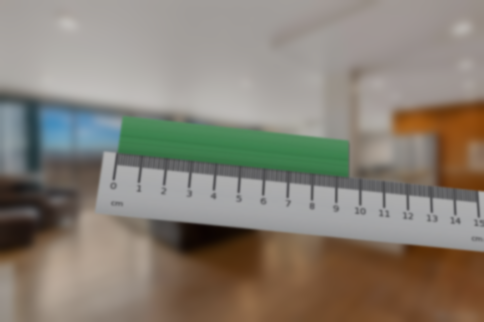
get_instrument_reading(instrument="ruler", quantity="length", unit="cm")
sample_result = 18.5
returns 9.5
